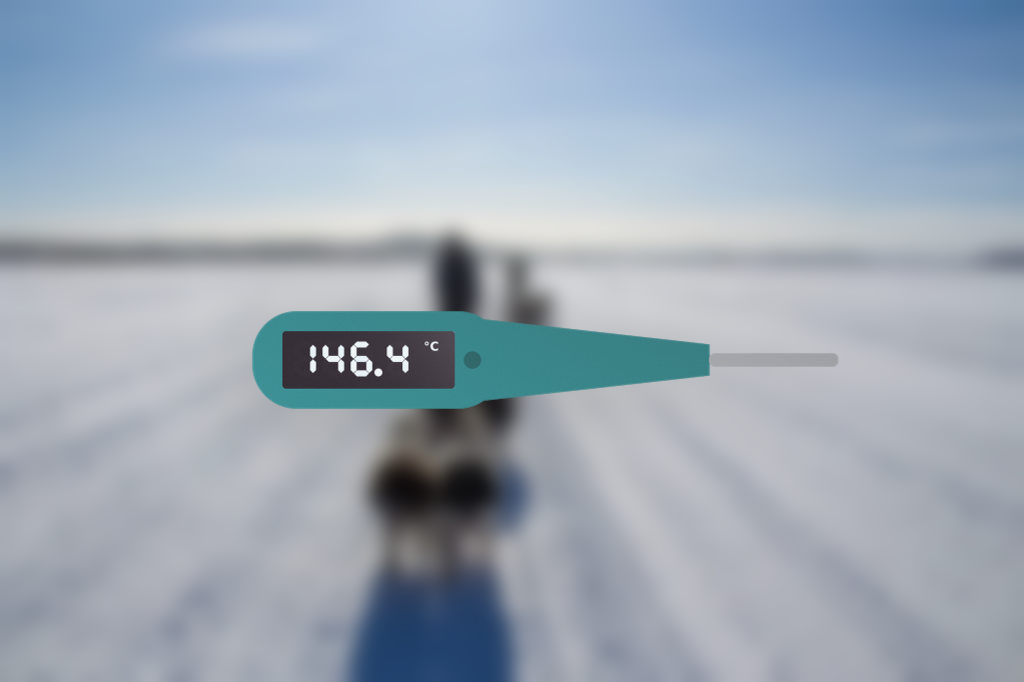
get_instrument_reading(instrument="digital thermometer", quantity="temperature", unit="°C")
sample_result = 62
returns 146.4
